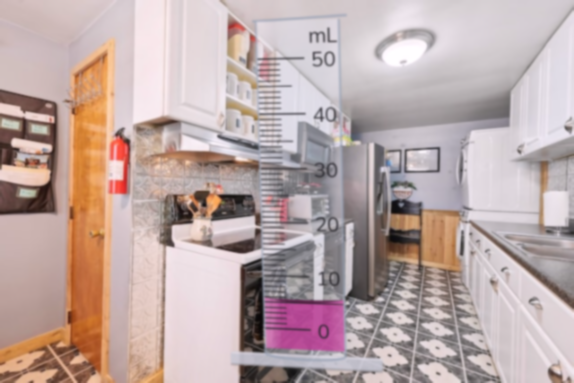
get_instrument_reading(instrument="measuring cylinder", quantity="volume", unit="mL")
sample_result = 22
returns 5
